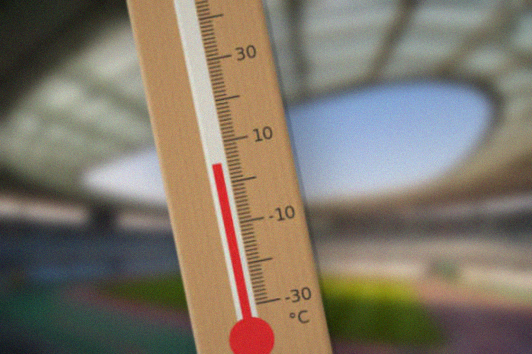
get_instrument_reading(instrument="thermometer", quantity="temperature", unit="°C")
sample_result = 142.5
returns 5
